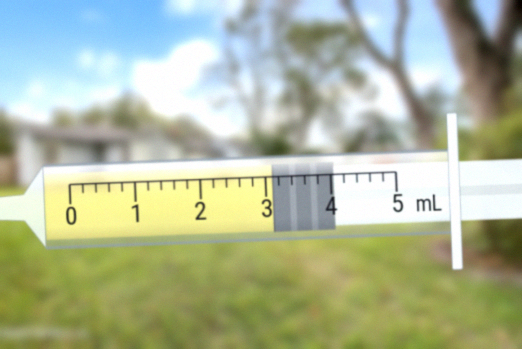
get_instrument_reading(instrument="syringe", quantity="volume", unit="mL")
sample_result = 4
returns 3.1
